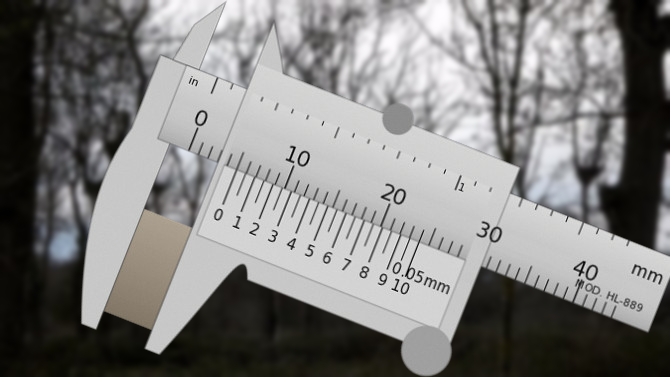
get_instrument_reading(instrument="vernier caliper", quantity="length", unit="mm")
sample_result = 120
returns 5.0
